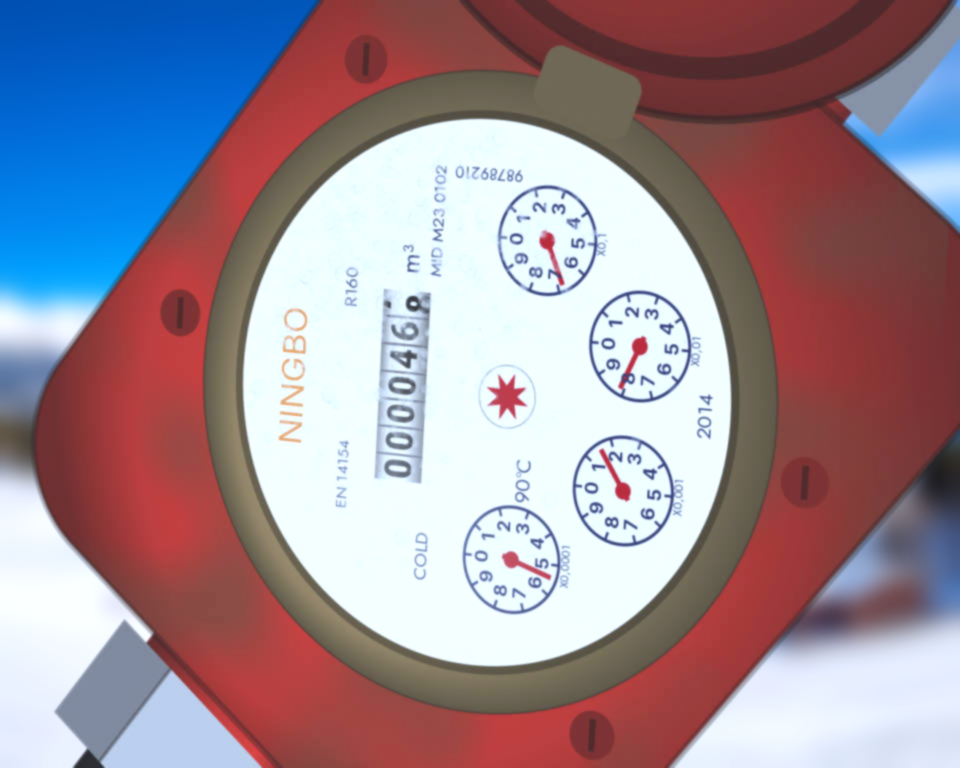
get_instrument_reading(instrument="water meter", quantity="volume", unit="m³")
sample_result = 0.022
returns 467.6815
